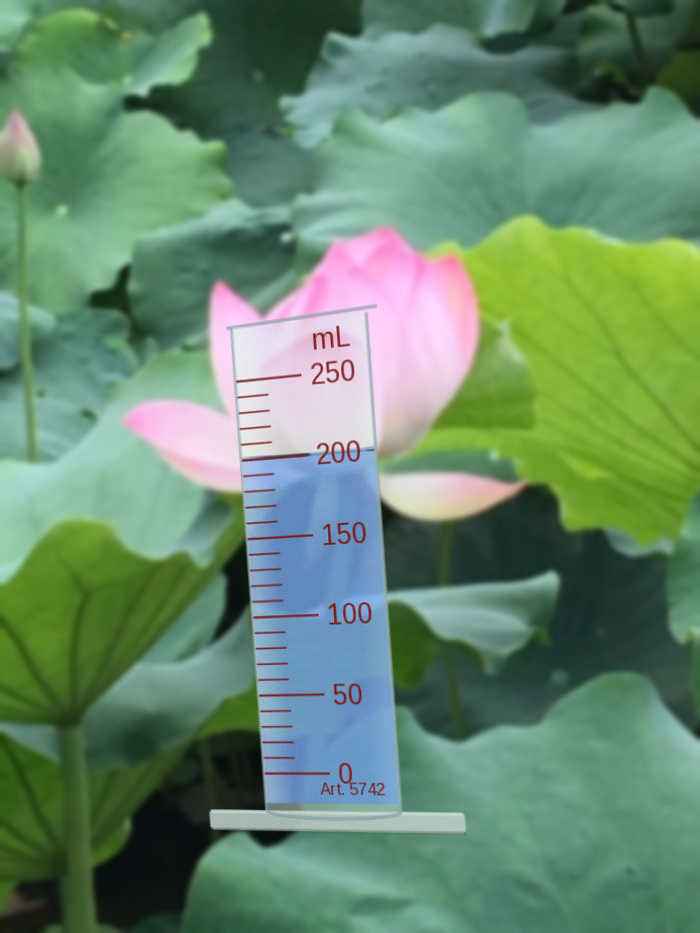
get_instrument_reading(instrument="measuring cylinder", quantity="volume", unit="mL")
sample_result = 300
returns 200
